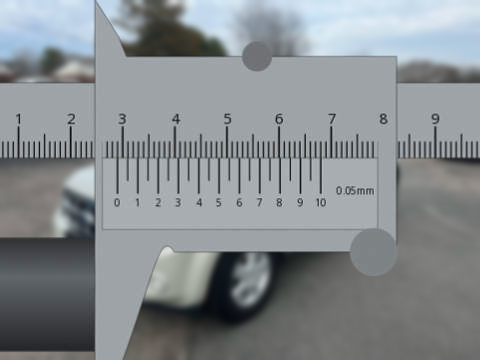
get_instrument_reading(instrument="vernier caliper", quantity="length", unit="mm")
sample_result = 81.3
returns 29.0
